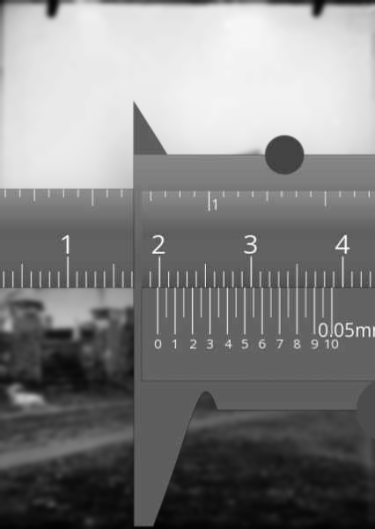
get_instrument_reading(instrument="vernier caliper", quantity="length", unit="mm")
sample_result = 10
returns 19.8
